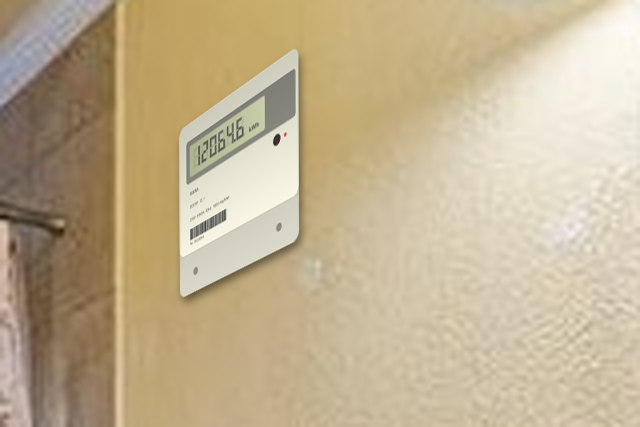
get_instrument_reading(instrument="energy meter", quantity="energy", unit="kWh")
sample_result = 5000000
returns 12064.6
